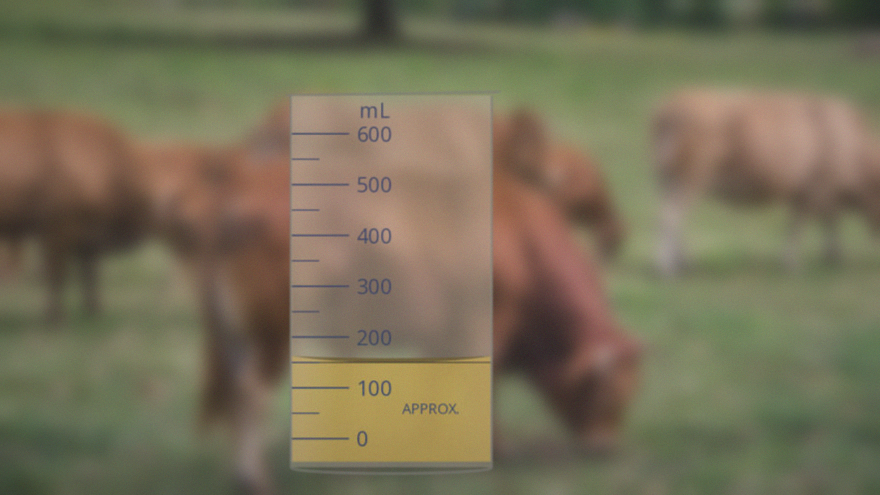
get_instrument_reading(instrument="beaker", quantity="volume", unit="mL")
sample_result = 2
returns 150
